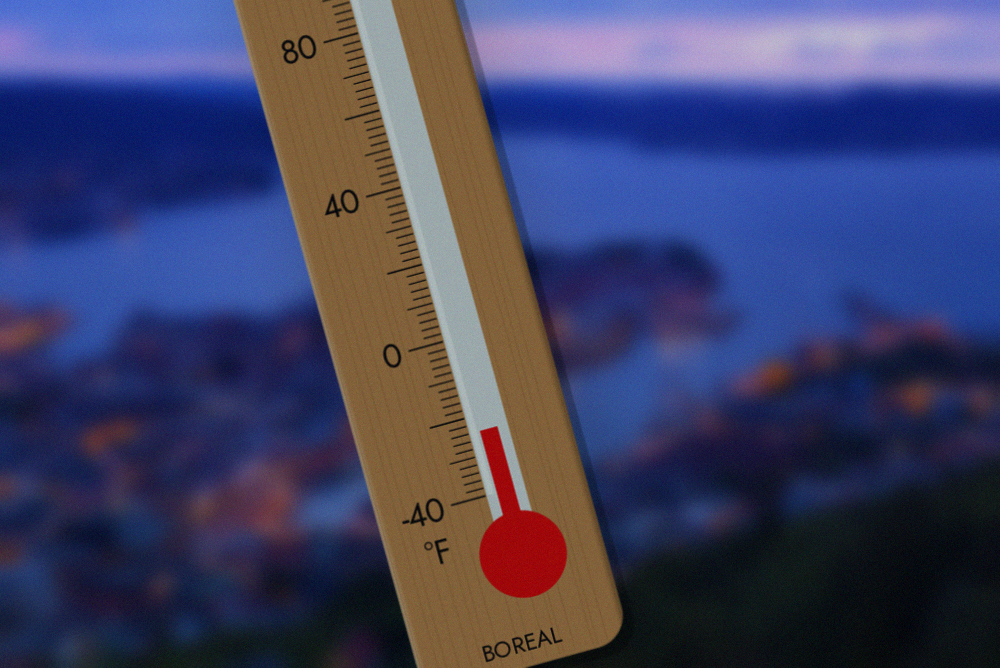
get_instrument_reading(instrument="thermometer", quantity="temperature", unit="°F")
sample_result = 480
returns -24
